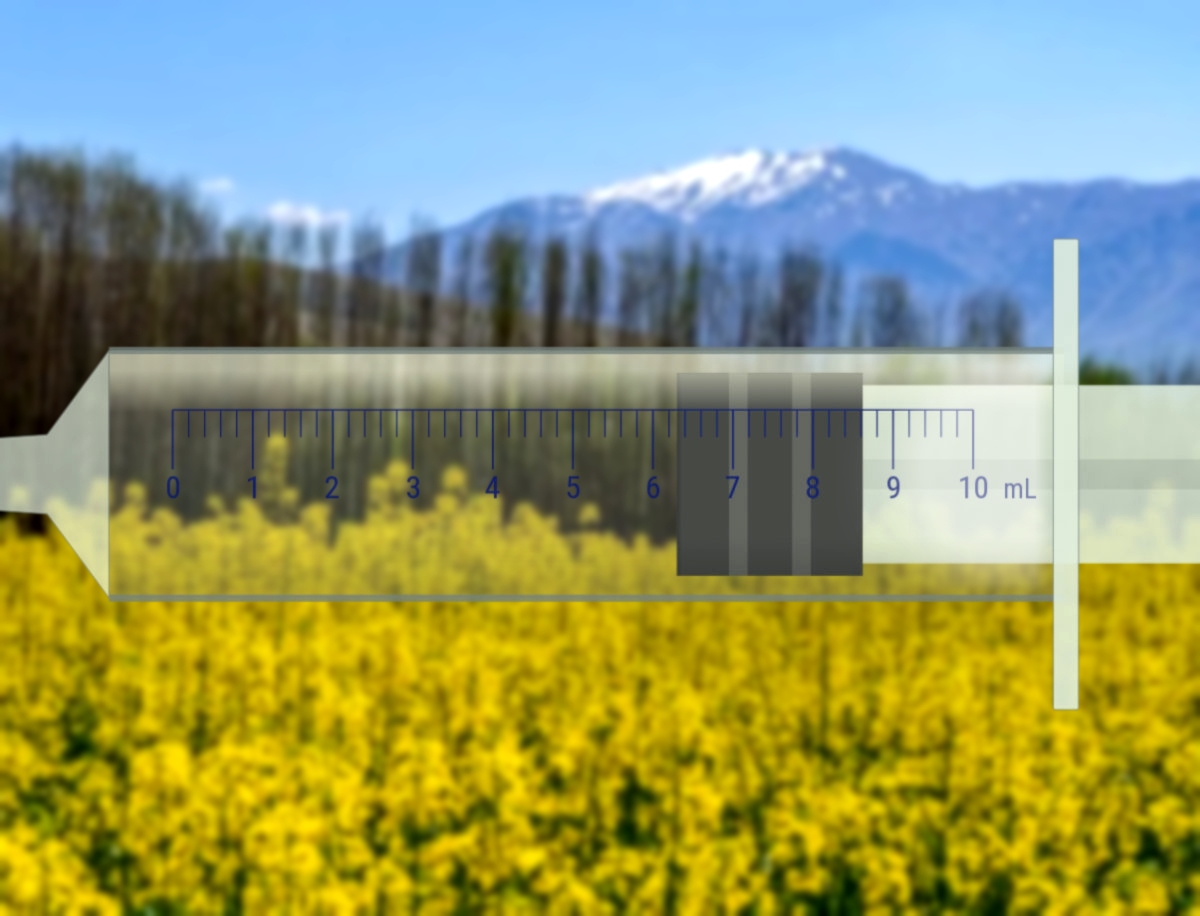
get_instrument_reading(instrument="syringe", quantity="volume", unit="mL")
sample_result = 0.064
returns 6.3
